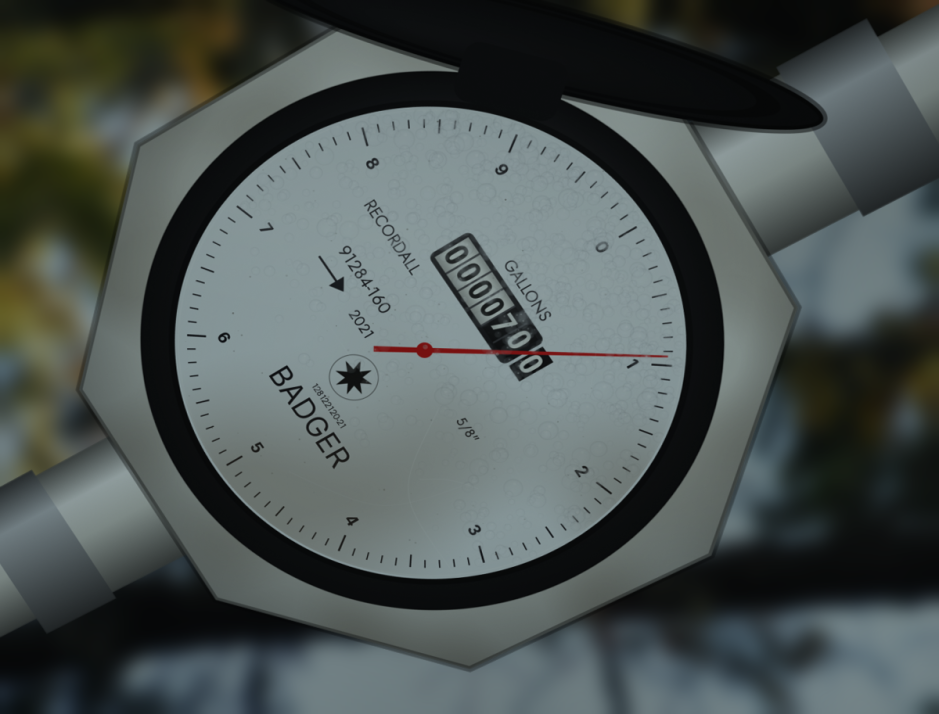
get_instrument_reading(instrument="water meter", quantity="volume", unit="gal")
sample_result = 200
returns 700.9
